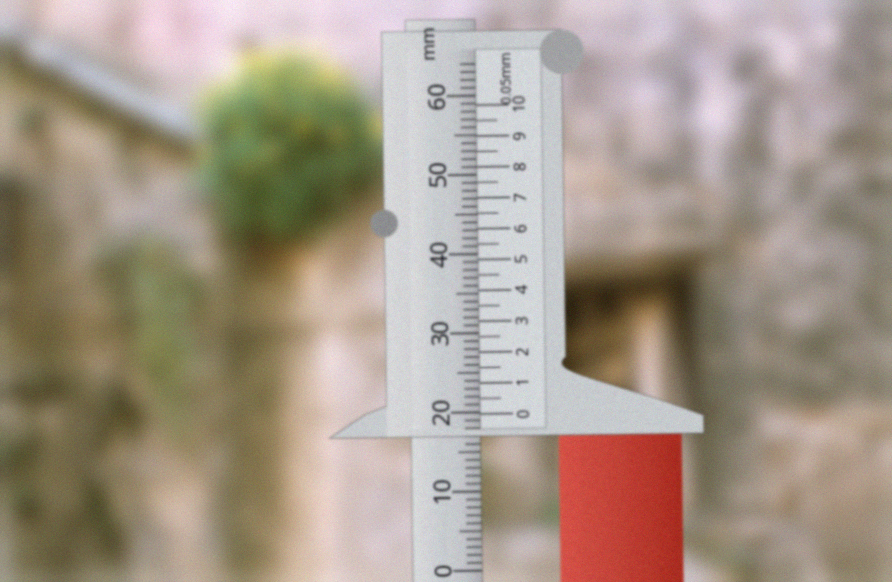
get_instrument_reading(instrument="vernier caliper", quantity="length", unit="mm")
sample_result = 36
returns 19.8
